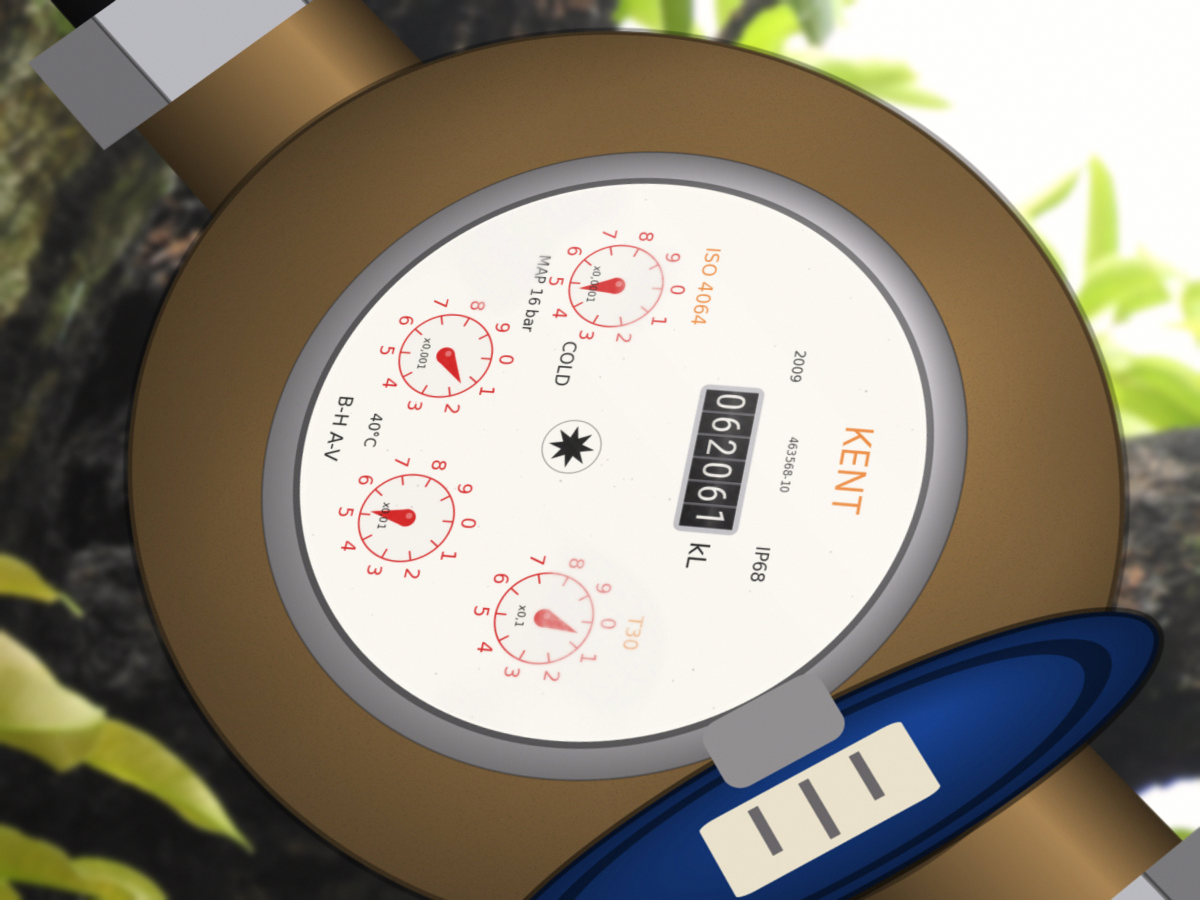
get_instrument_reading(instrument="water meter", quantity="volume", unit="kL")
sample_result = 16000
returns 62061.0514
